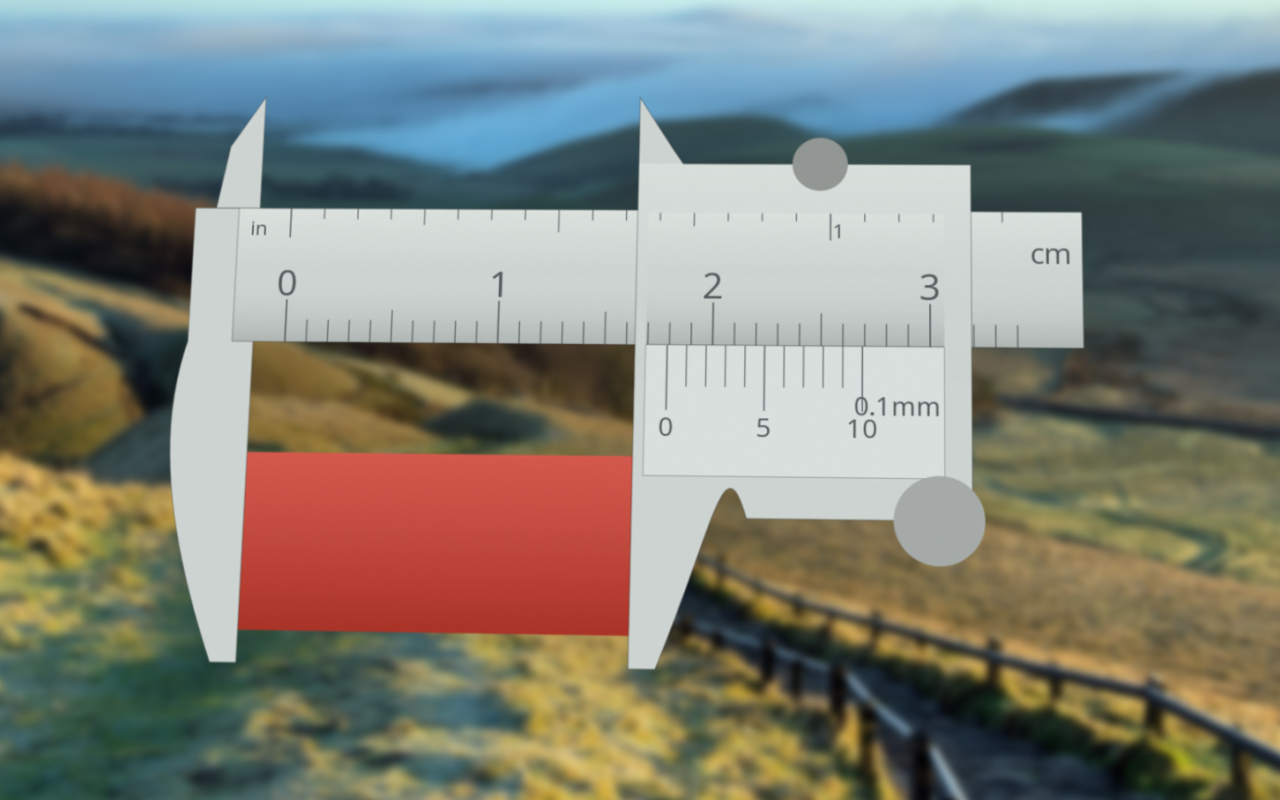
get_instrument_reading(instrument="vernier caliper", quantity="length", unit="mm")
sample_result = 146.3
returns 17.9
